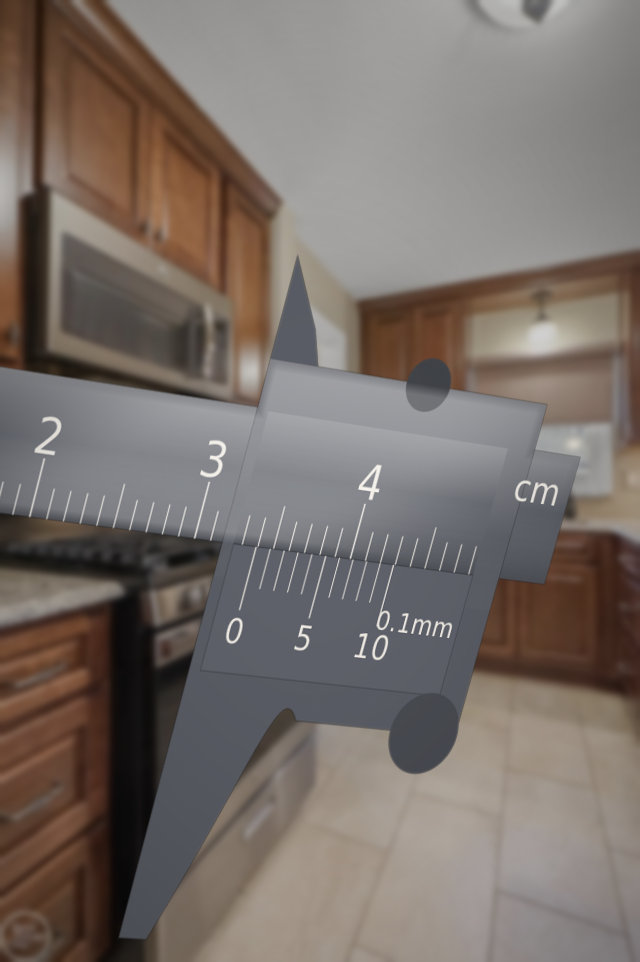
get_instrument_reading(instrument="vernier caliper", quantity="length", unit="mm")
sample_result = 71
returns 33.9
